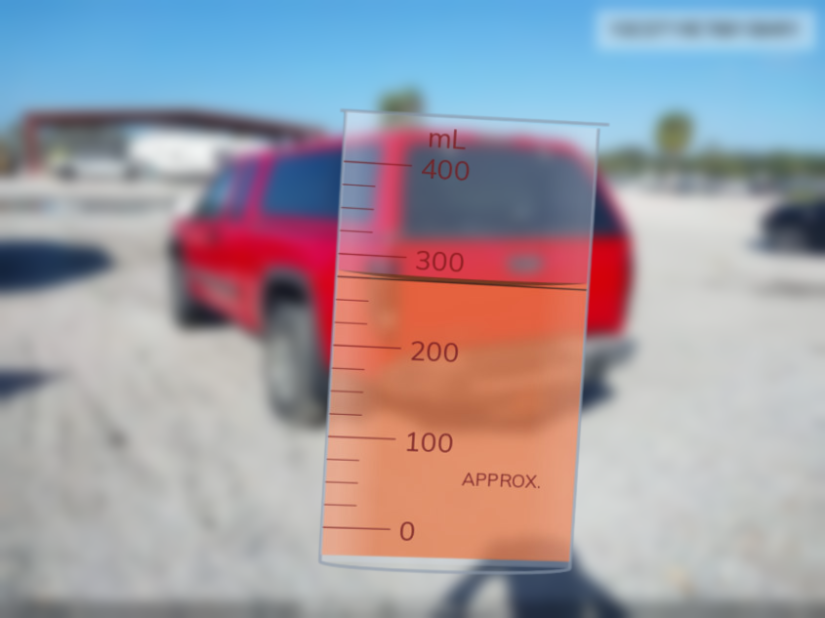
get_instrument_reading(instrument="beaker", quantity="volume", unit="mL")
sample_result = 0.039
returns 275
